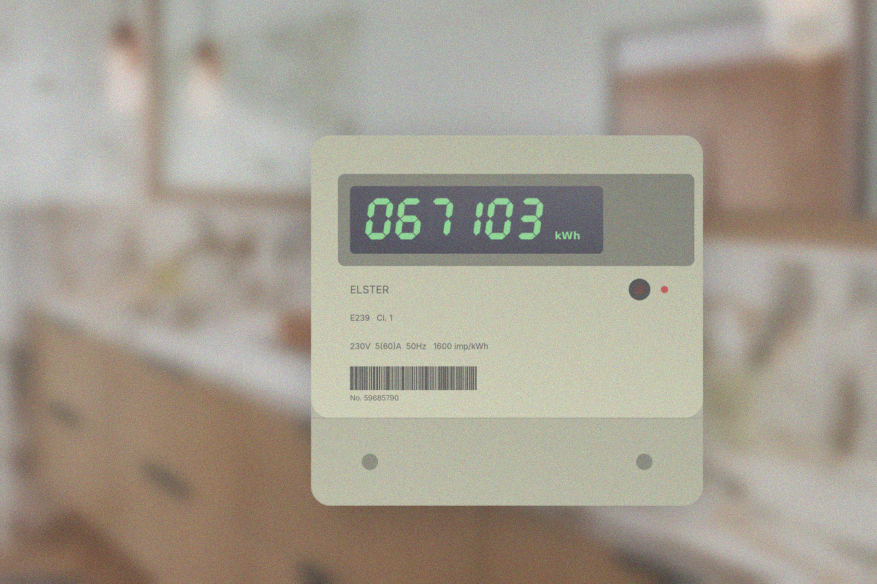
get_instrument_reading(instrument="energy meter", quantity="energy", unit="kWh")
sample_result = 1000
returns 67103
